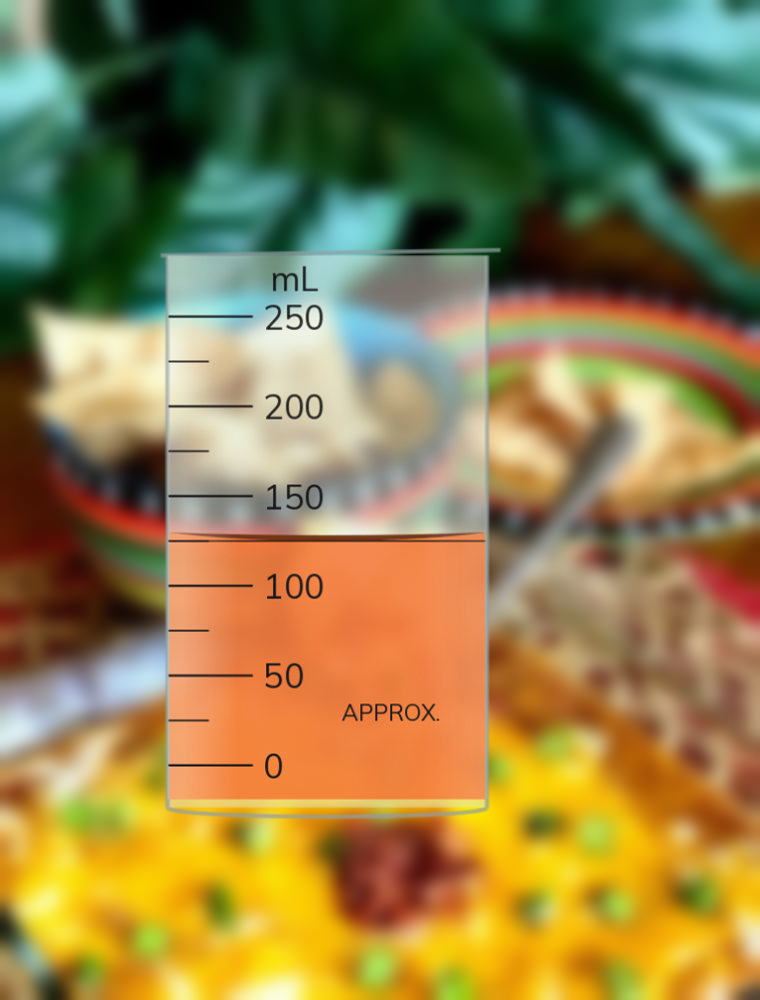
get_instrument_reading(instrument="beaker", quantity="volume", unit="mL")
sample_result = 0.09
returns 125
